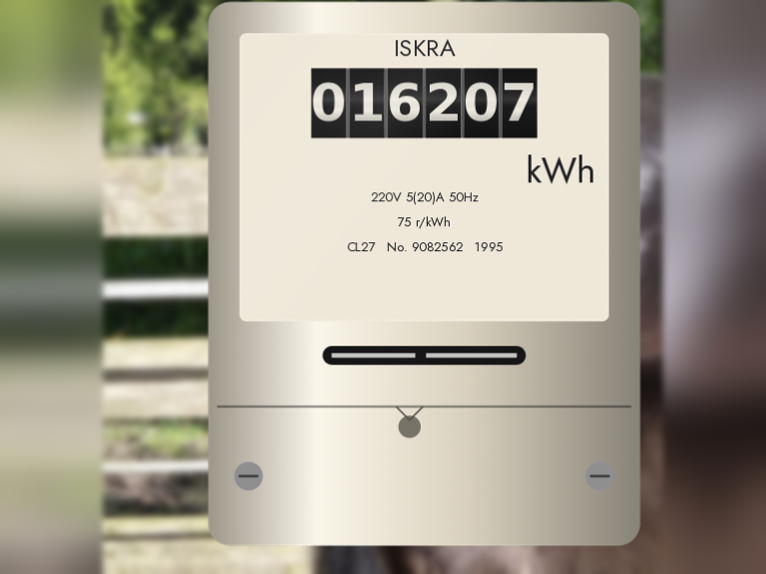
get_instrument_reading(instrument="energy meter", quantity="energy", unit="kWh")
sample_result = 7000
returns 16207
